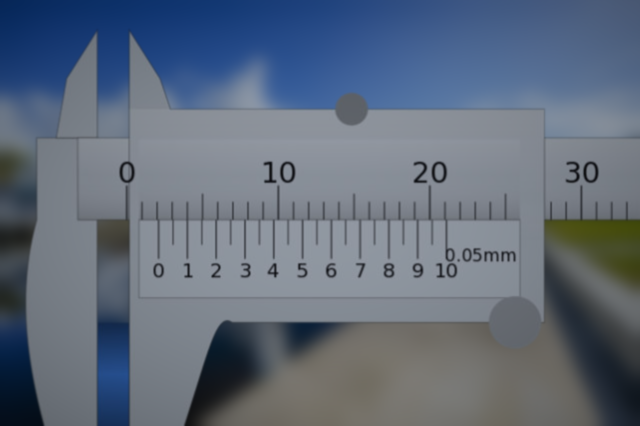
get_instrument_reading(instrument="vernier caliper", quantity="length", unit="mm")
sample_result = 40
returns 2.1
